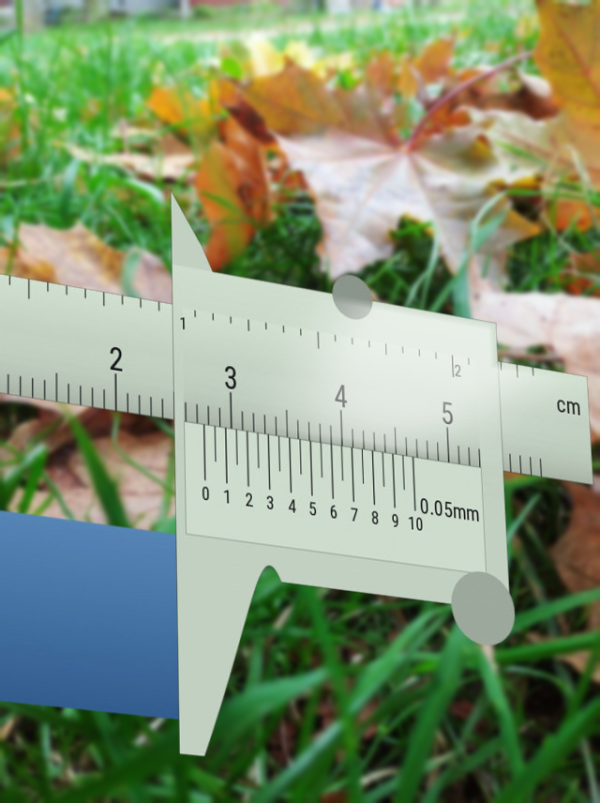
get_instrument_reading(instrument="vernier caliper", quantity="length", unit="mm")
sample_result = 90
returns 27.6
